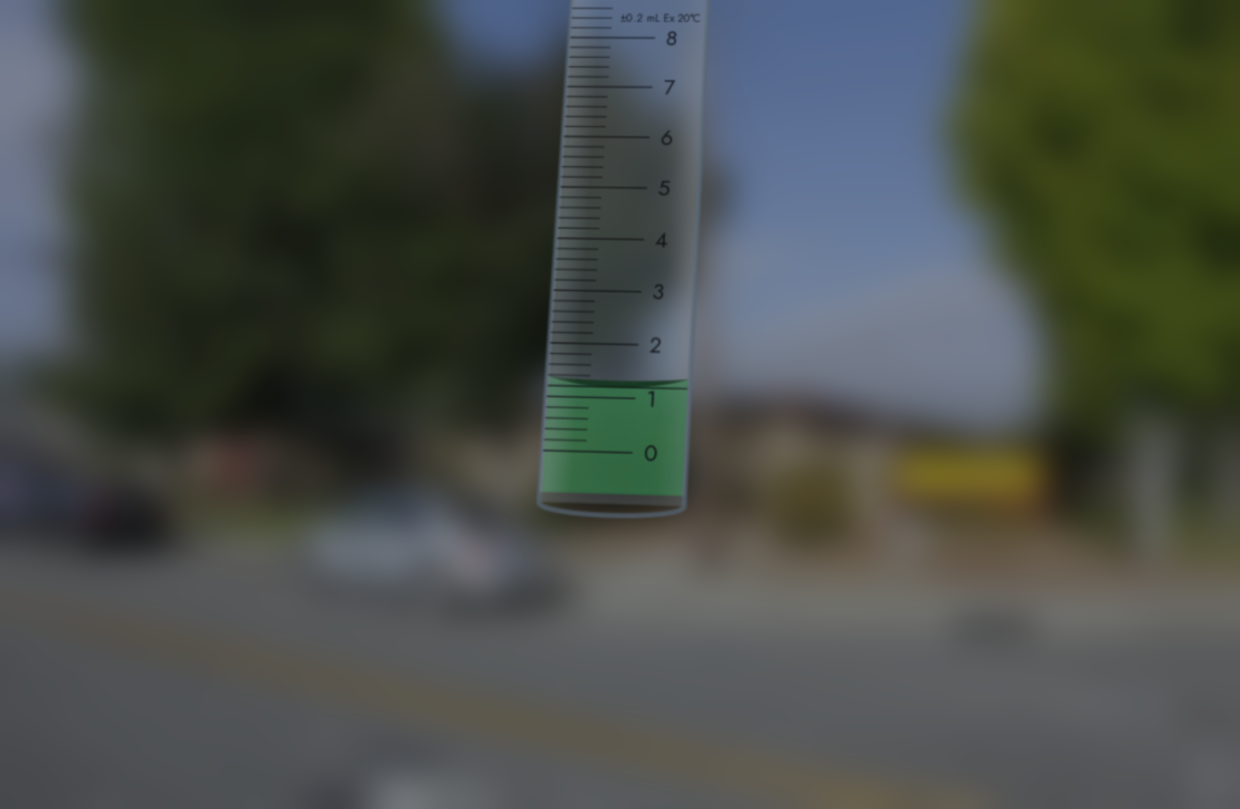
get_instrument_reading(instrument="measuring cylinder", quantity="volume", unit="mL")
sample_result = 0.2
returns 1.2
